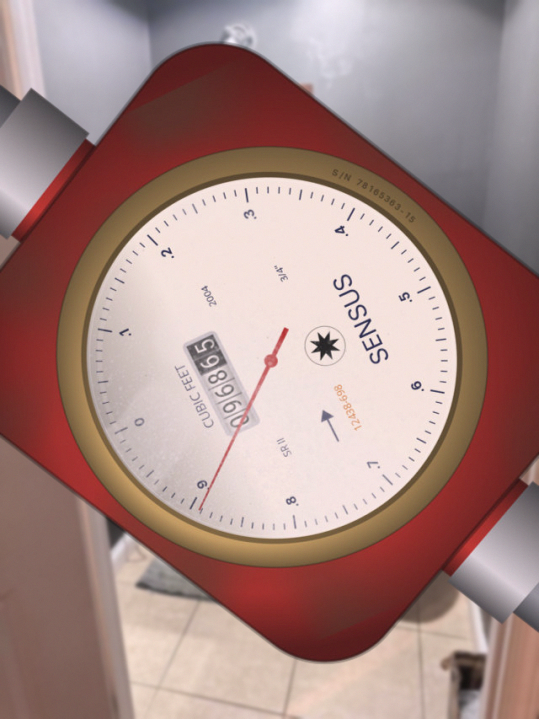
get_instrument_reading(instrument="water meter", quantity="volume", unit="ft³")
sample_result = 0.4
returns 96864.89
